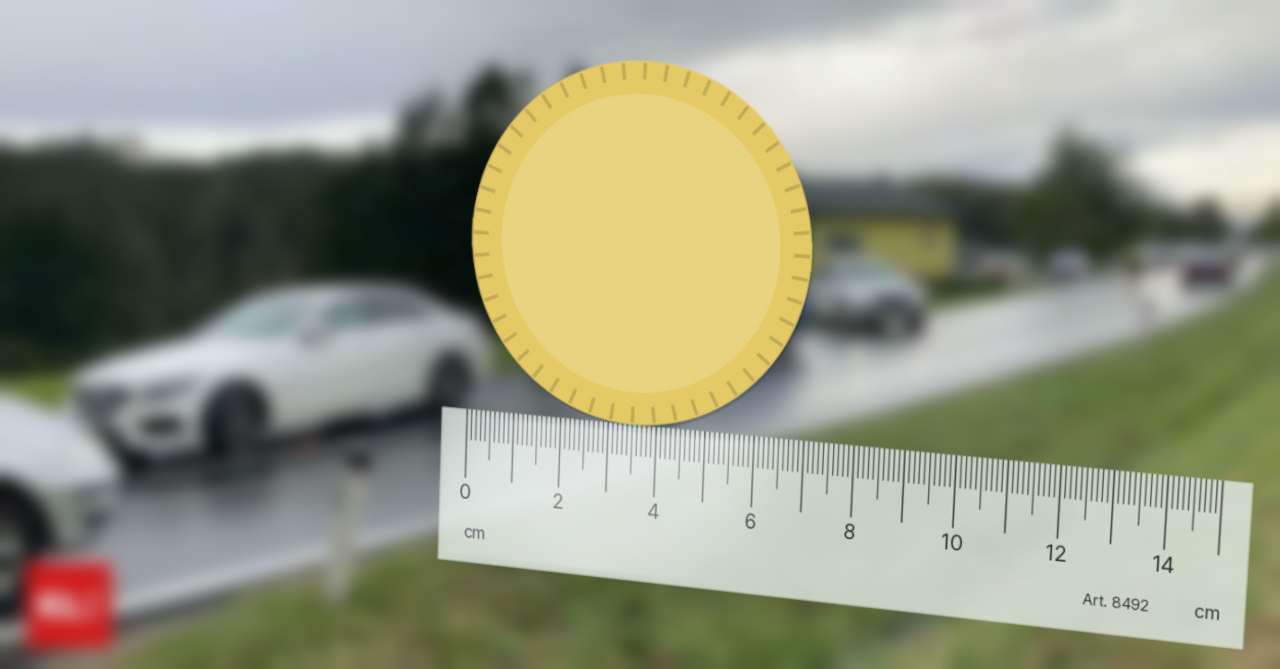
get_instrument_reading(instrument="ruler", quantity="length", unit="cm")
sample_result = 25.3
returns 7
